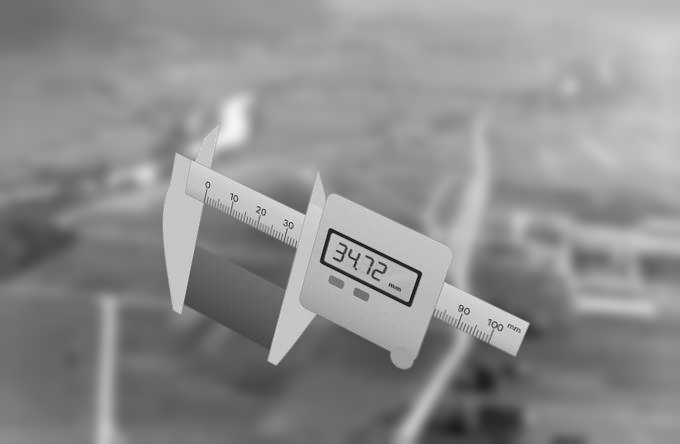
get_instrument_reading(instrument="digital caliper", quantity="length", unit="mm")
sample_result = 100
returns 34.72
